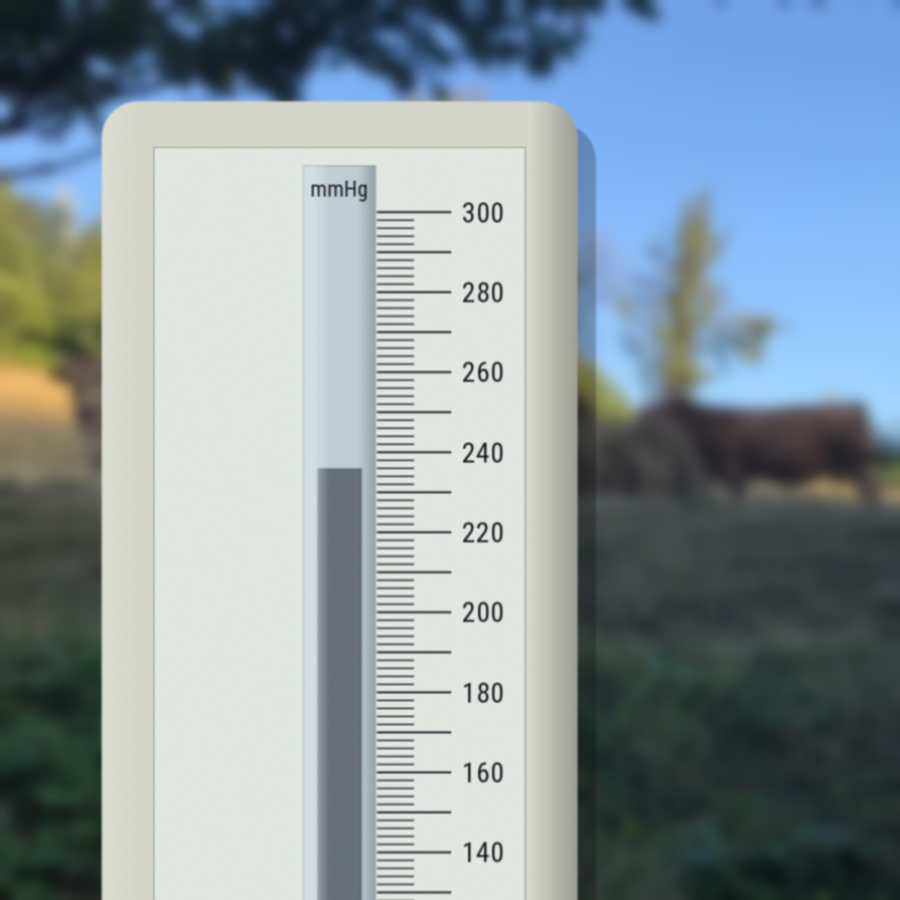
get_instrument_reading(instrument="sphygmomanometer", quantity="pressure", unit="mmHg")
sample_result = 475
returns 236
